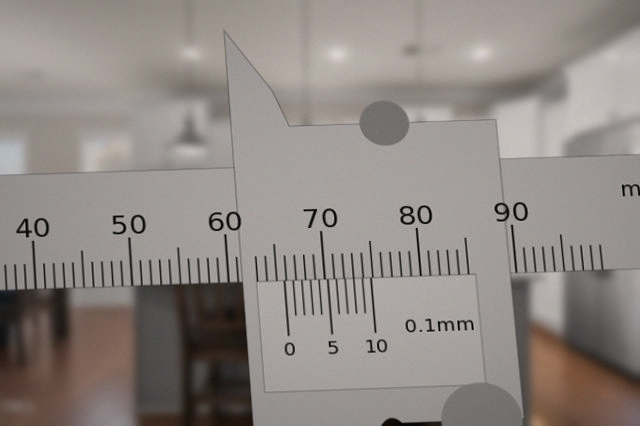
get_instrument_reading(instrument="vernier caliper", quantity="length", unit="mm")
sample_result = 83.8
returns 65.8
